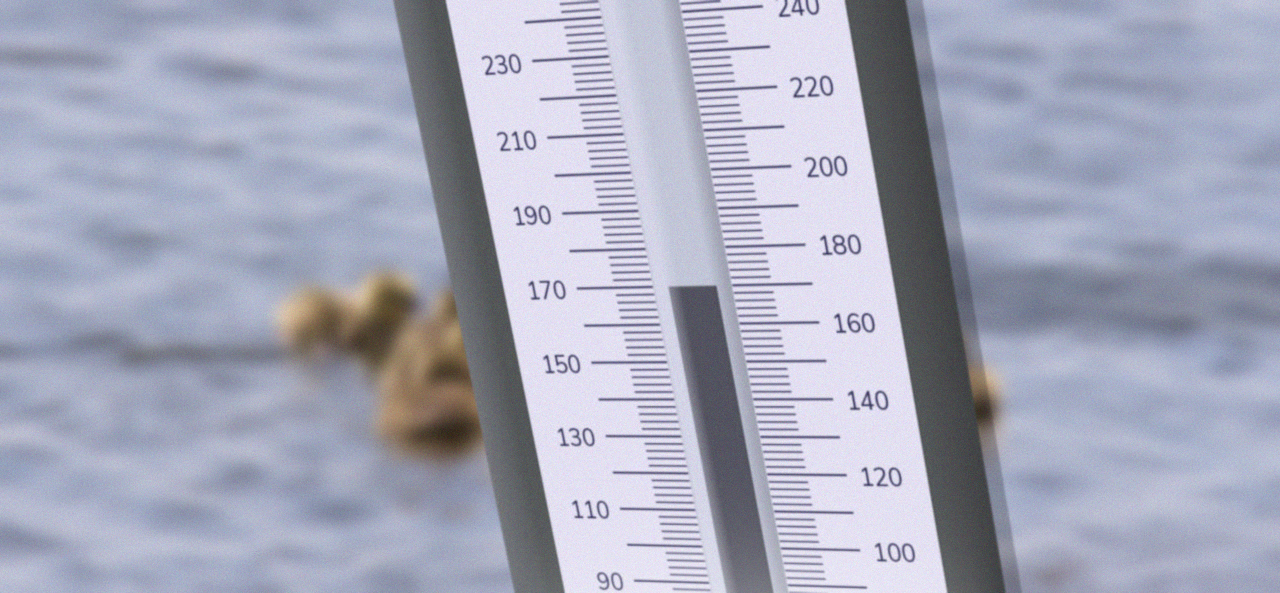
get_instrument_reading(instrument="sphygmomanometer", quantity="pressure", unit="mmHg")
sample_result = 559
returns 170
